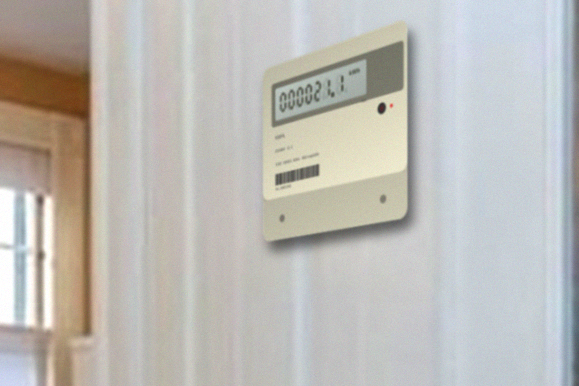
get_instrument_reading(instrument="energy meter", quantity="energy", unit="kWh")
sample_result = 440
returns 21.1
